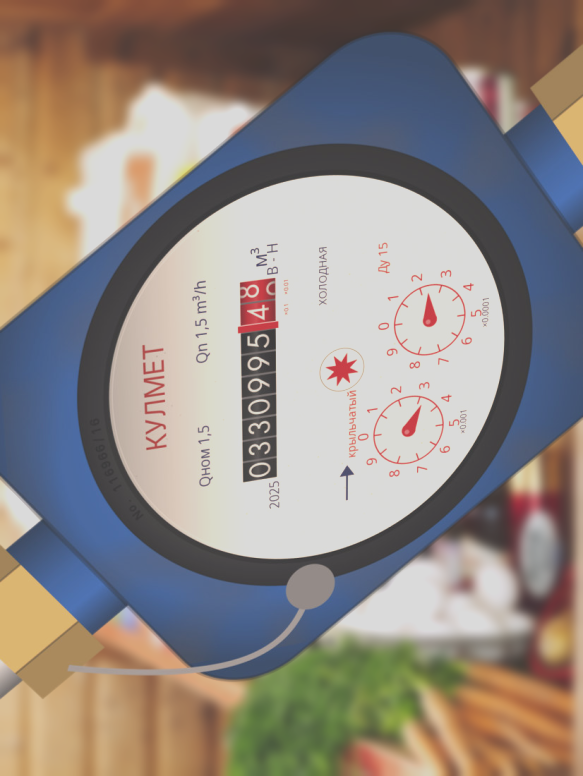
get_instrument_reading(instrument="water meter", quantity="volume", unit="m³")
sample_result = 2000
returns 330995.4832
